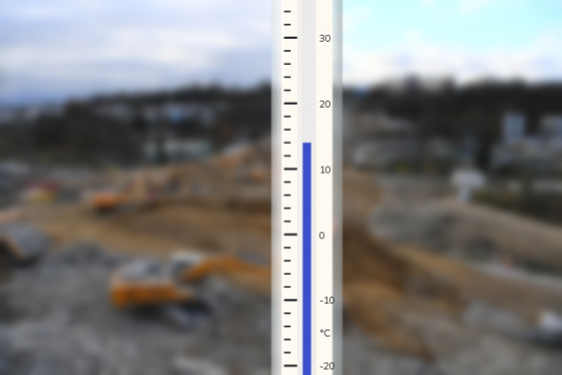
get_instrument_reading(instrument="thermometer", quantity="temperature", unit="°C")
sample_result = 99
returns 14
